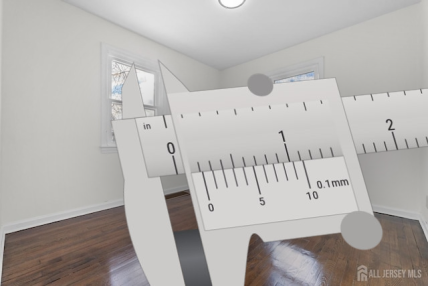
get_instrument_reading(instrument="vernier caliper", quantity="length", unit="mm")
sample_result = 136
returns 2.2
